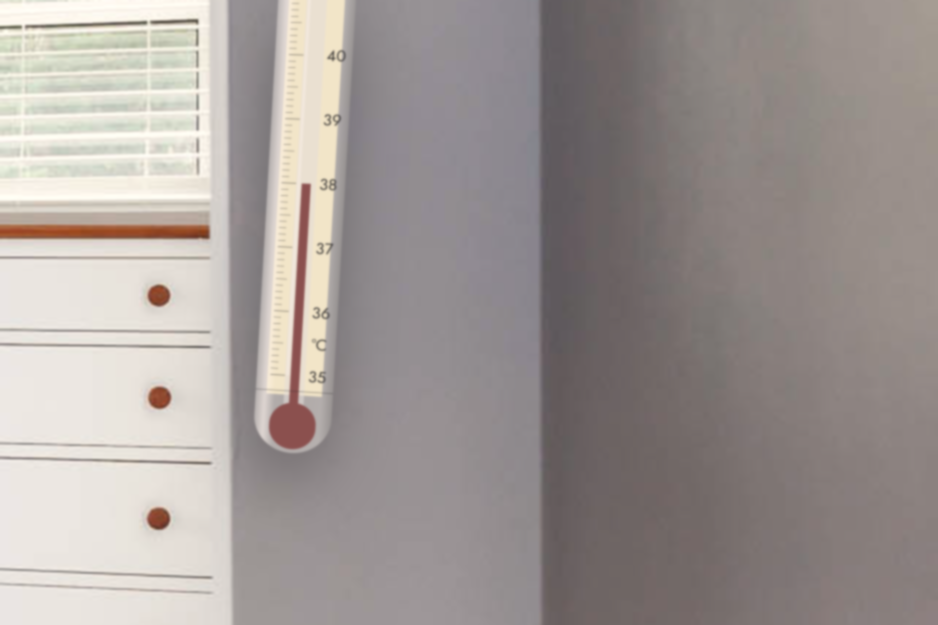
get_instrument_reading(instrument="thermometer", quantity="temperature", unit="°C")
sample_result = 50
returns 38
